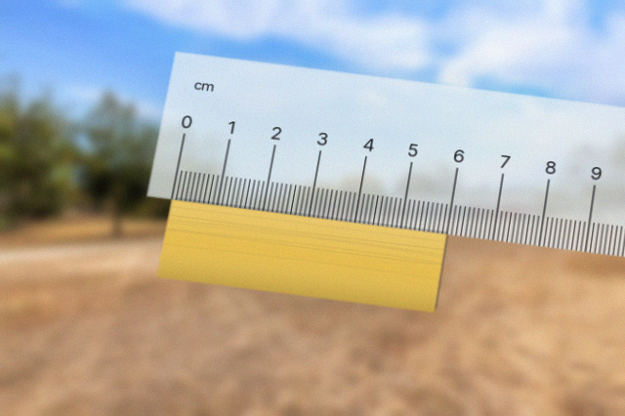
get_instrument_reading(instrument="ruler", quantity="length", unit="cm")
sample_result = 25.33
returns 6
